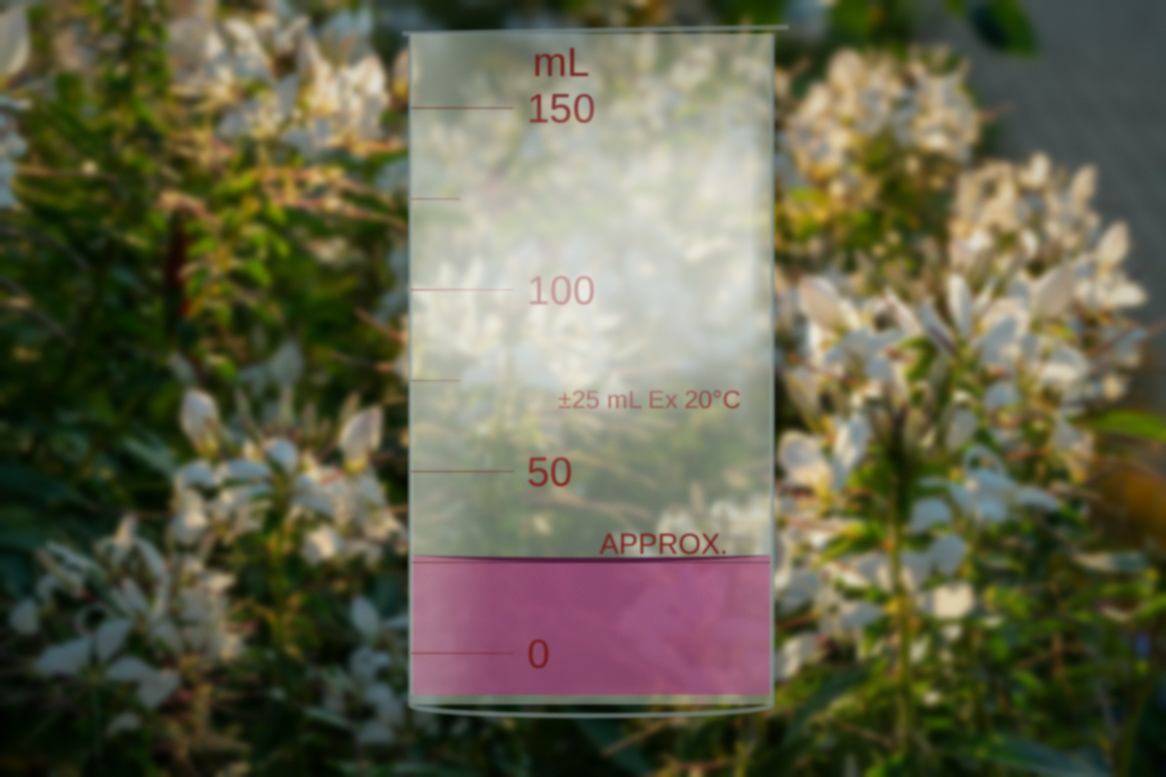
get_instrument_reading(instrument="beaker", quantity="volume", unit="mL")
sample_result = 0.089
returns 25
